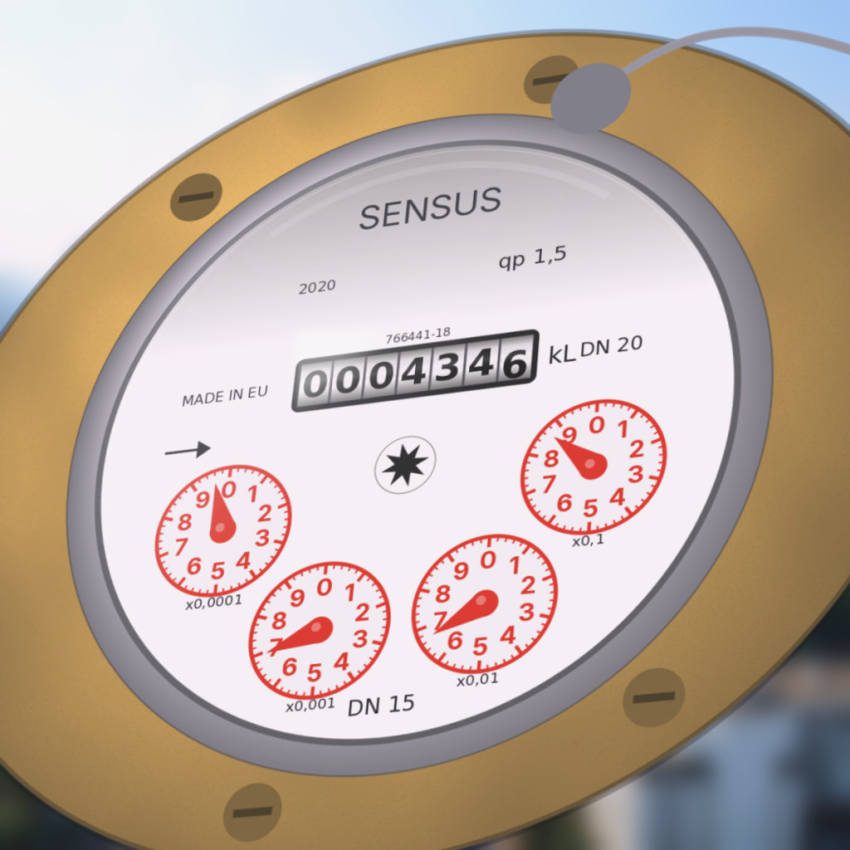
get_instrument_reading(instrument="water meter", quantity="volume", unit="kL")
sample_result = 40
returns 4345.8669
